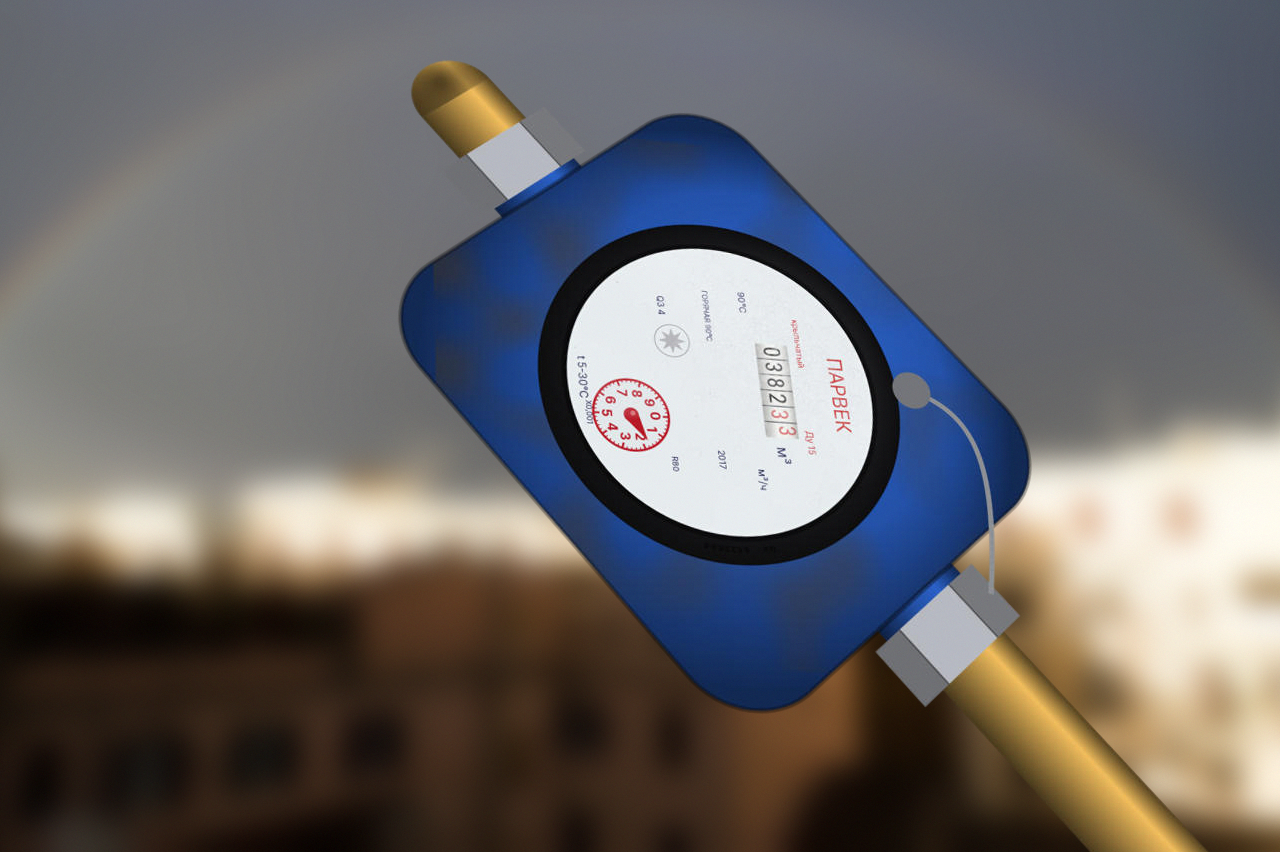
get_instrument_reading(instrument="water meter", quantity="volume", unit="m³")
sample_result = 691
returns 382.331
